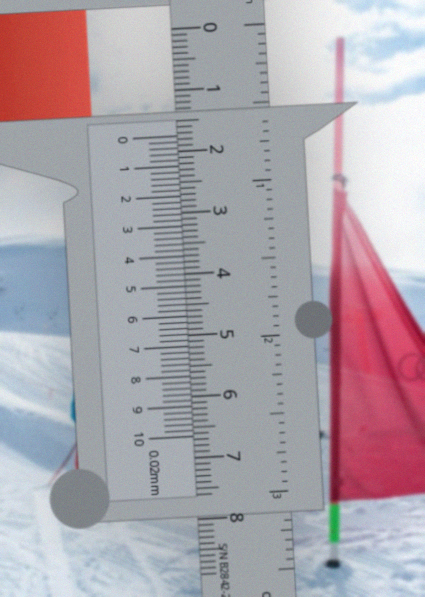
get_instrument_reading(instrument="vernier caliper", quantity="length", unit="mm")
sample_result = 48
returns 17.5
